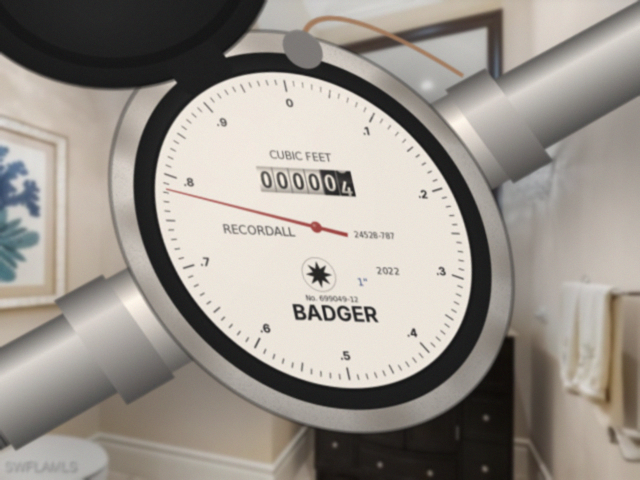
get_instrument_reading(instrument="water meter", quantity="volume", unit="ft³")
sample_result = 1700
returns 3.78
